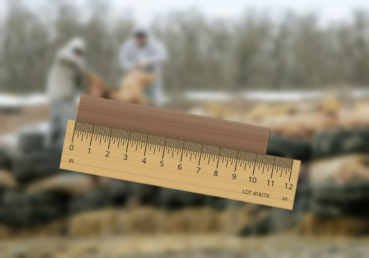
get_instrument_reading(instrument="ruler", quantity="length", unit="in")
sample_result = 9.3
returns 10.5
